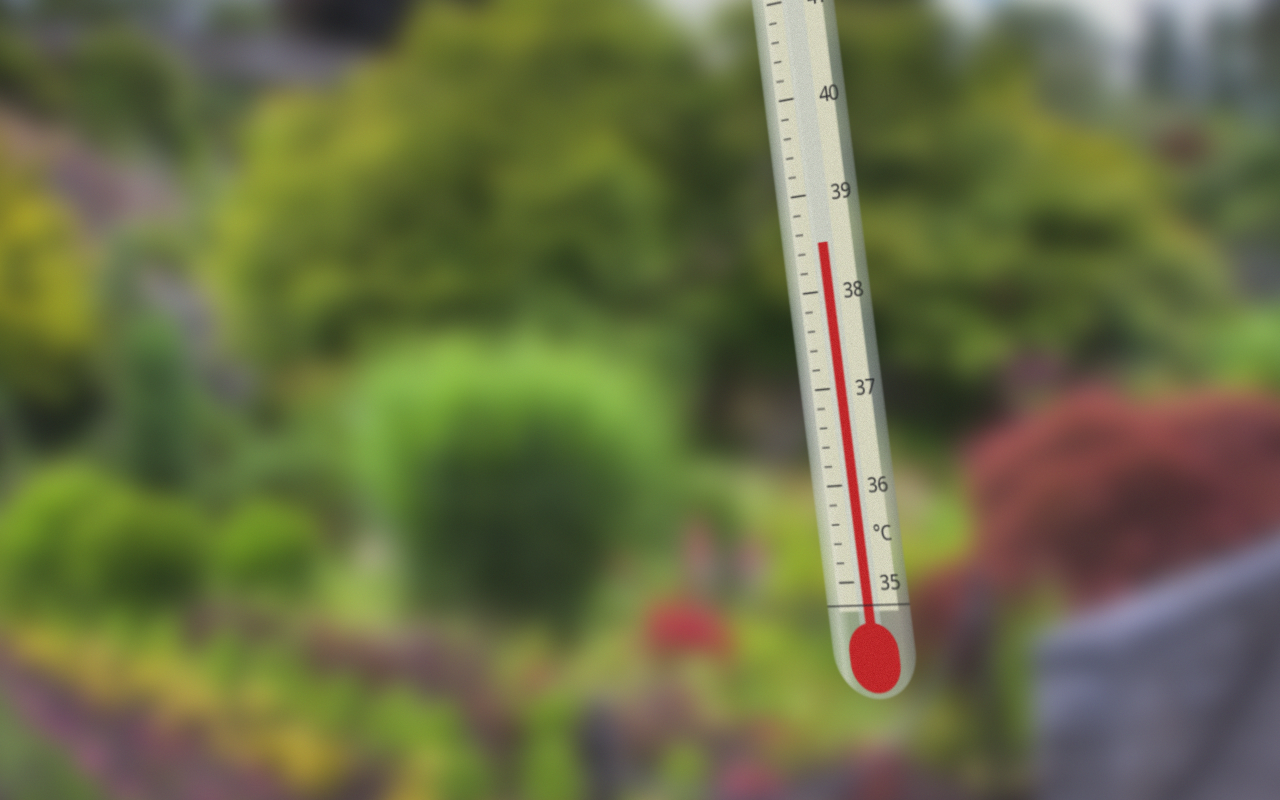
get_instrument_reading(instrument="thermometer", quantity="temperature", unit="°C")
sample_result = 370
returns 38.5
